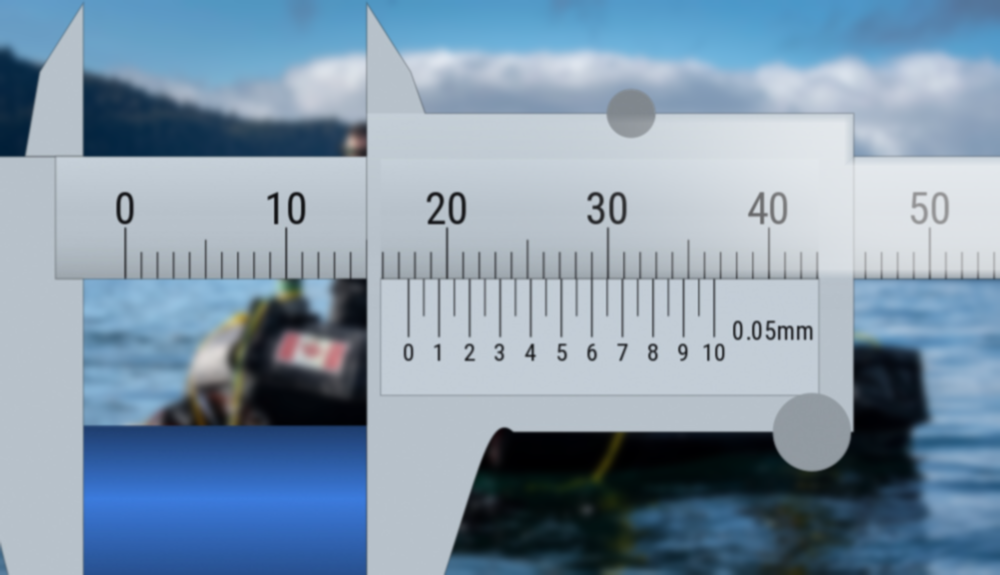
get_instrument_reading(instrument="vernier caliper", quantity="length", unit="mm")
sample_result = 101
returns 17.6
